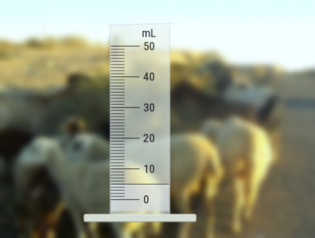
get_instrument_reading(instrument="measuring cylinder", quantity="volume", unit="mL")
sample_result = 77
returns 5
